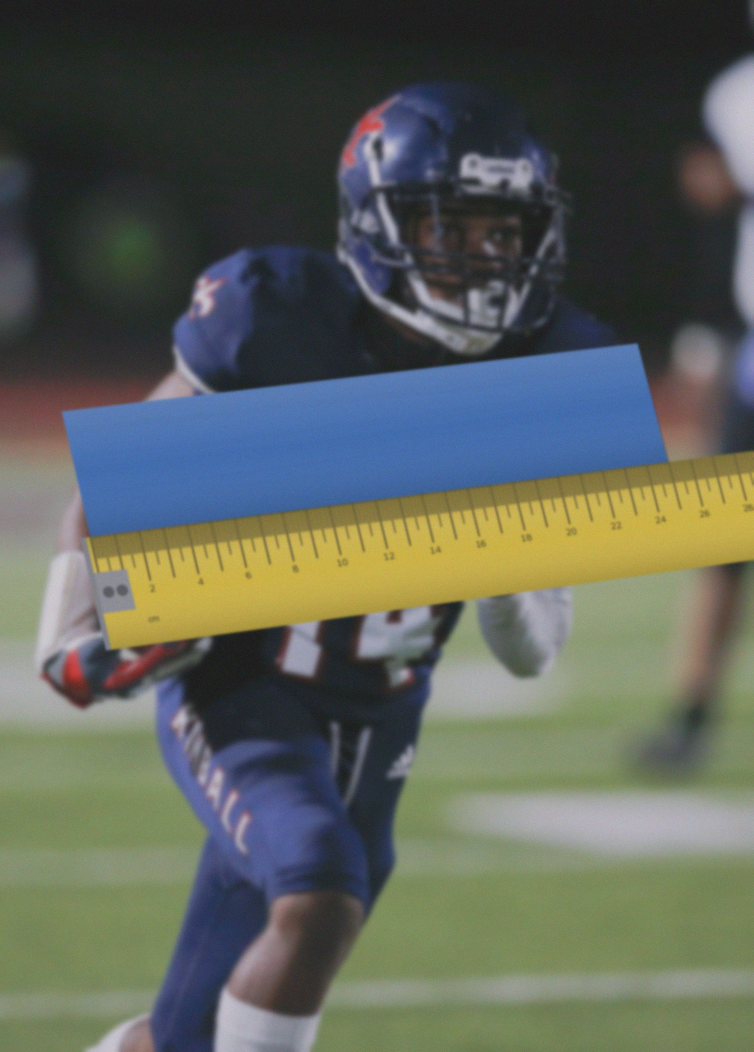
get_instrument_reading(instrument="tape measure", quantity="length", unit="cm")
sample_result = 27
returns 25
